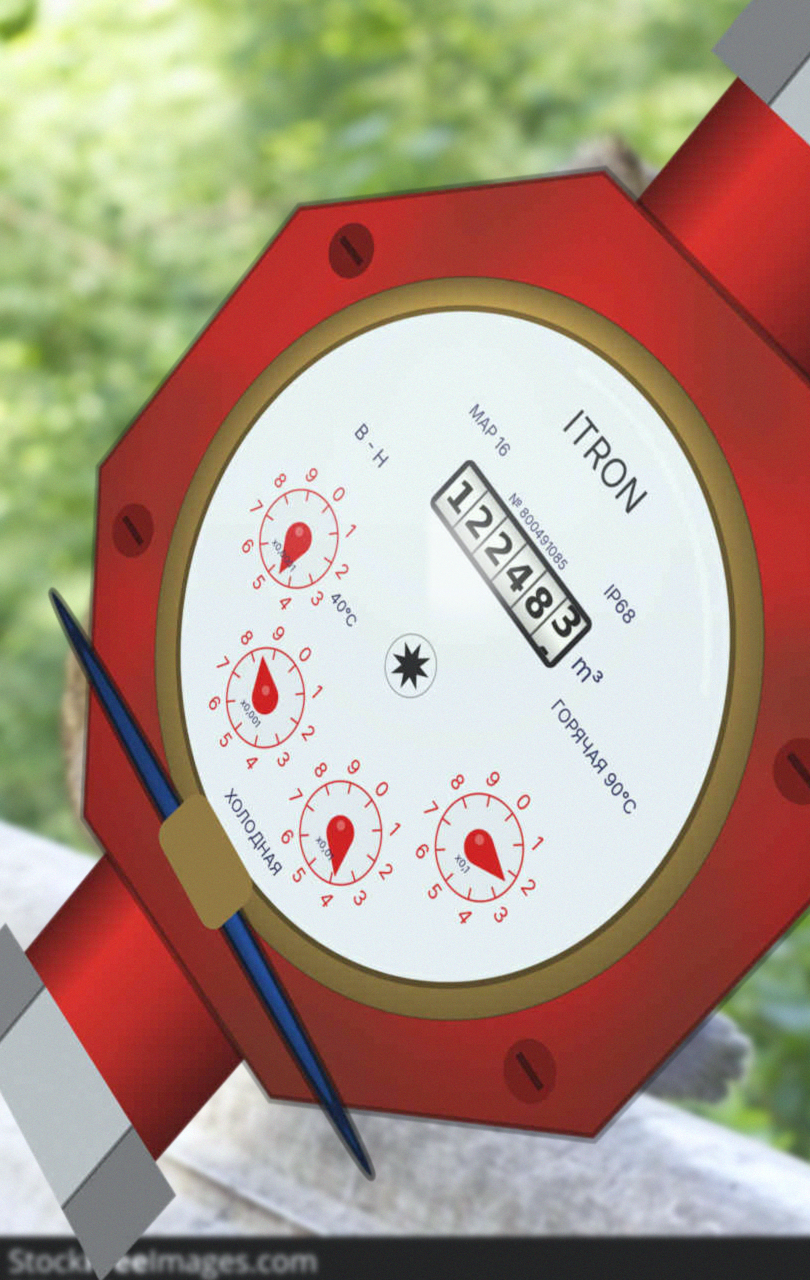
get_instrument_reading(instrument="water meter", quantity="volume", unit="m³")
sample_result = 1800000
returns 122483.2384
